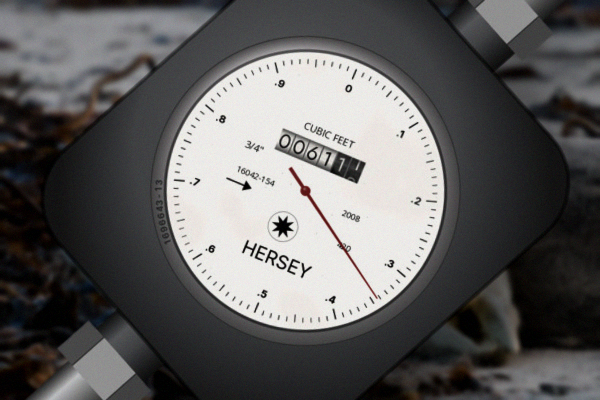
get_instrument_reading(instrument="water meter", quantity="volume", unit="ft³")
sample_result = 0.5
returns 6111.34
